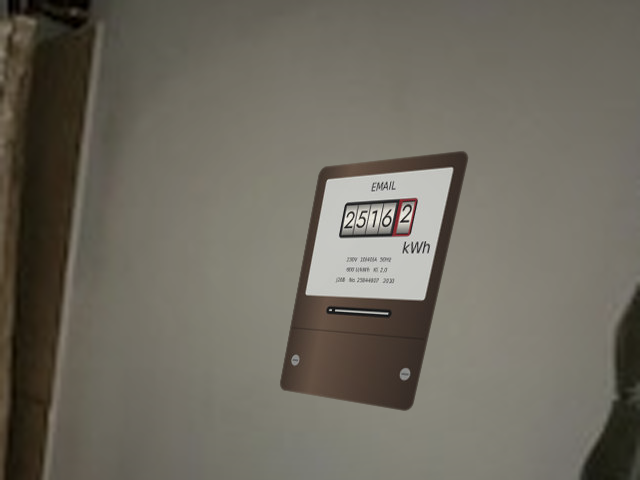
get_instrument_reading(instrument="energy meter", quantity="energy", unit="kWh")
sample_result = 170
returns 2516.2
